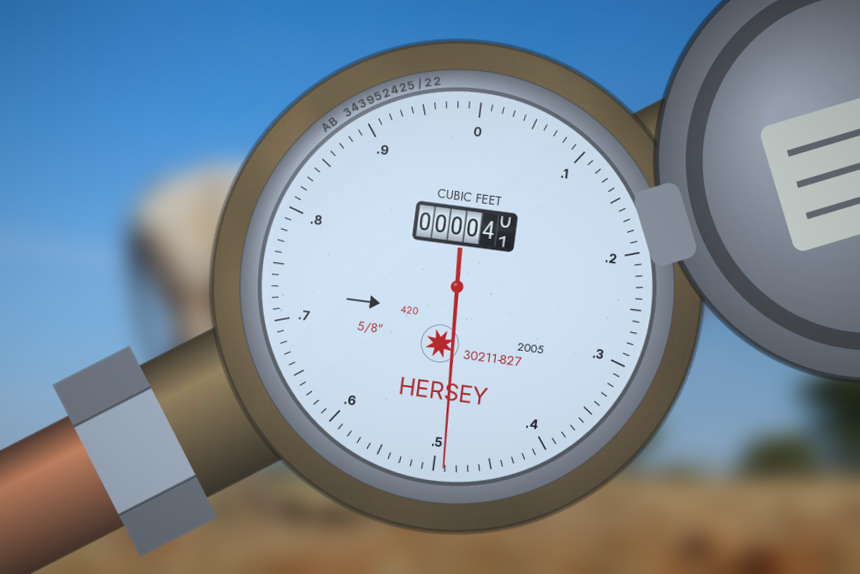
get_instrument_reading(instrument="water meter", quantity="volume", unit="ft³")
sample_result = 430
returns 40.49
